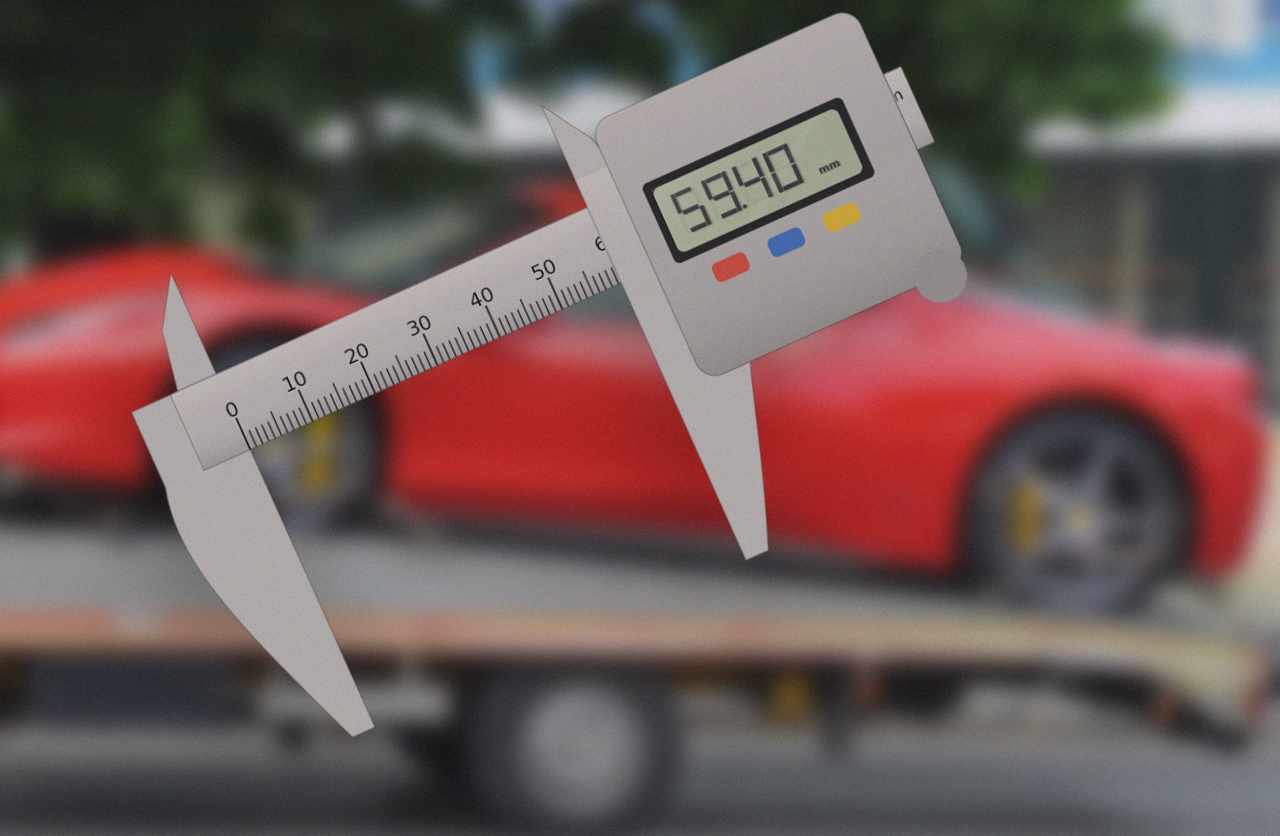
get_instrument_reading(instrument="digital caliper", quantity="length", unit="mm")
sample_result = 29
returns 59.40
